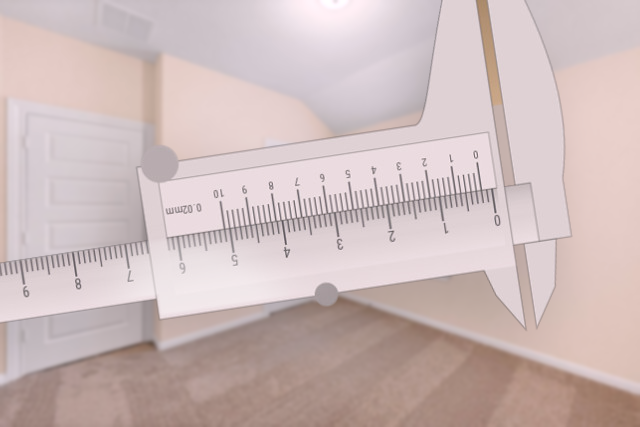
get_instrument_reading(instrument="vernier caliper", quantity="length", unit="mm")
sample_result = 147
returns 2.0
